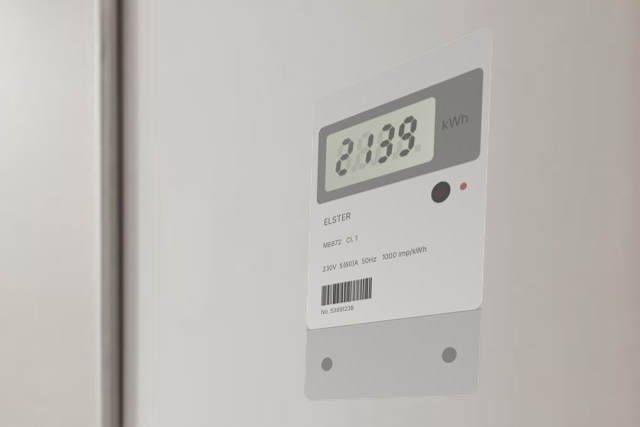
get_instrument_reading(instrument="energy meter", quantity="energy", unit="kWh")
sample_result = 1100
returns 2139
